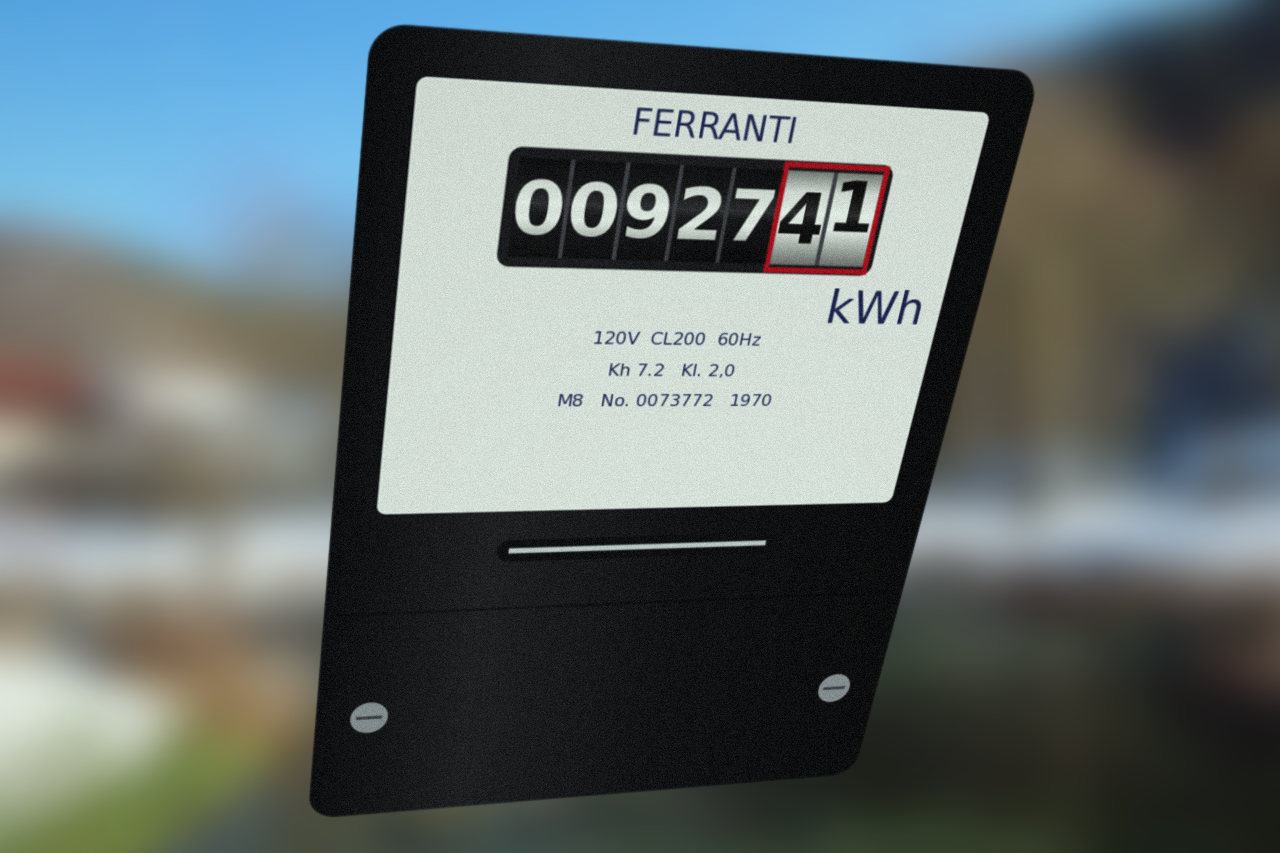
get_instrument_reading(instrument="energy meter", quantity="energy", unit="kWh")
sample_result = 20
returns 927.41
